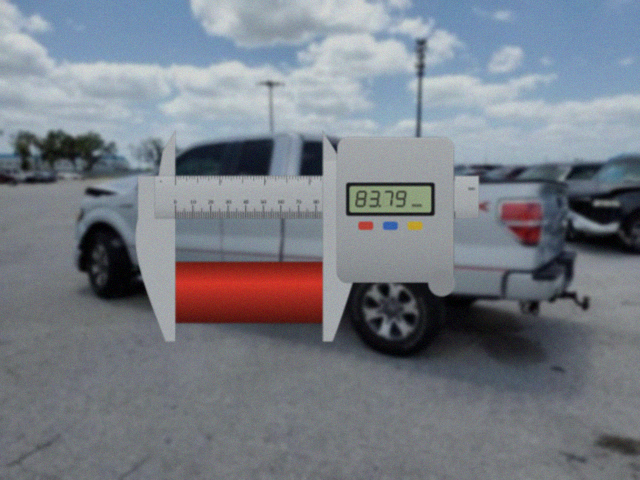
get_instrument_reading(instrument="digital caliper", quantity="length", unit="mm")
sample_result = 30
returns 83.79
